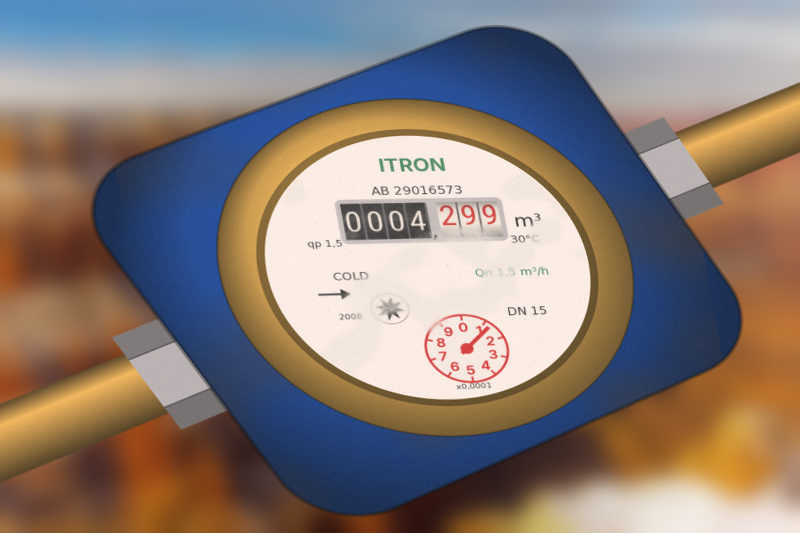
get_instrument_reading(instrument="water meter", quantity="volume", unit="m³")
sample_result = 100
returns 4.2991
